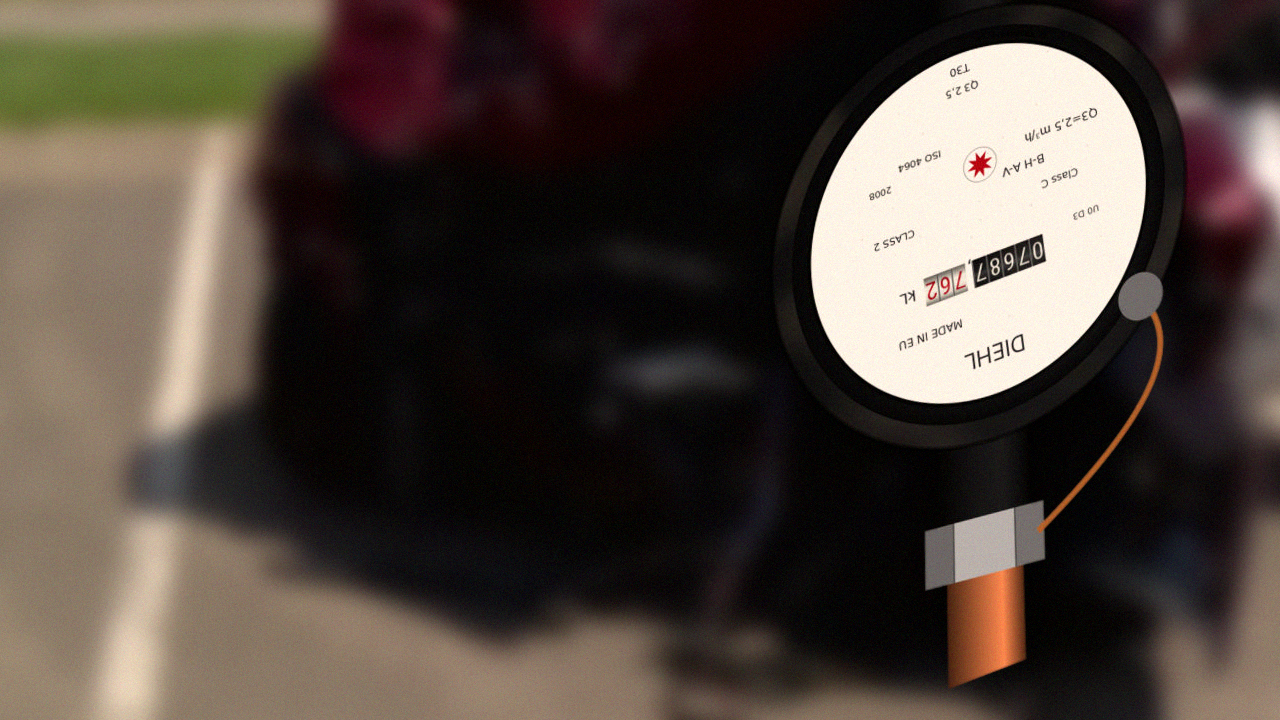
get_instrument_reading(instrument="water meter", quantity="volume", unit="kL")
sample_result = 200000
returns 7687.762
